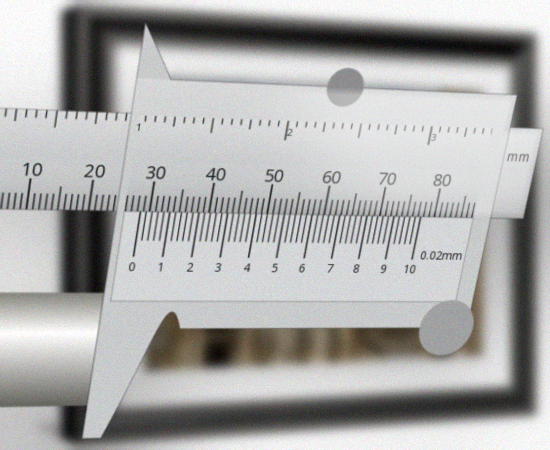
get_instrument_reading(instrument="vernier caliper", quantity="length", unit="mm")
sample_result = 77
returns 28.5
